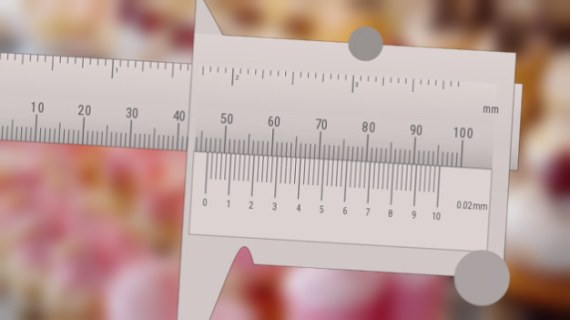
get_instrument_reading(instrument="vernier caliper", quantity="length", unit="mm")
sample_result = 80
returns 46.5
